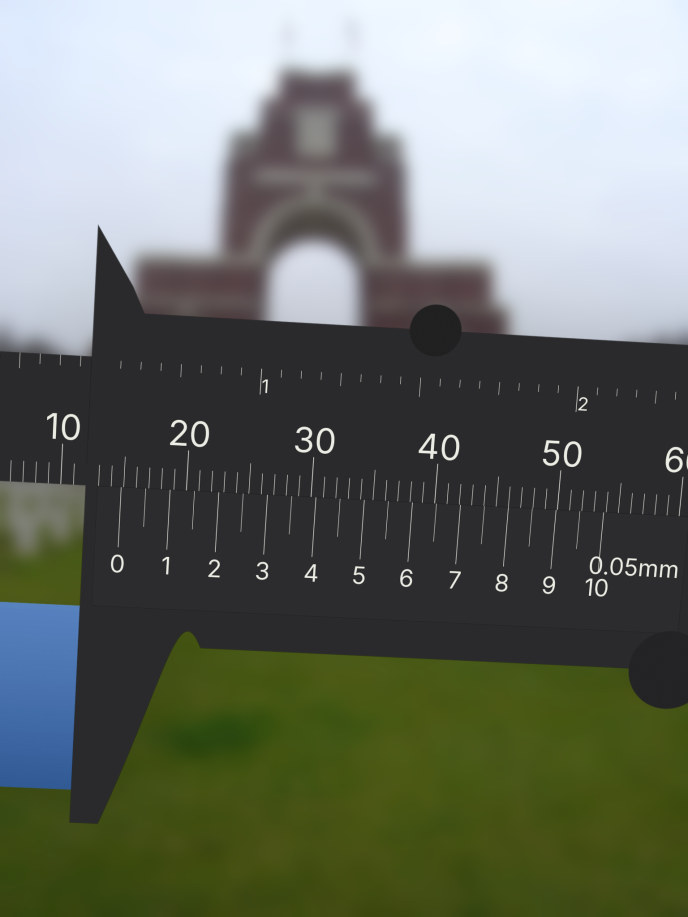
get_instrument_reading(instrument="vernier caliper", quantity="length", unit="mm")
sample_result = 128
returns 14.8
